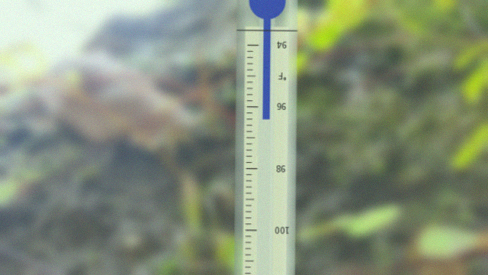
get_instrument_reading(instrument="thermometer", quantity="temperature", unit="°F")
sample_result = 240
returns 96.4
